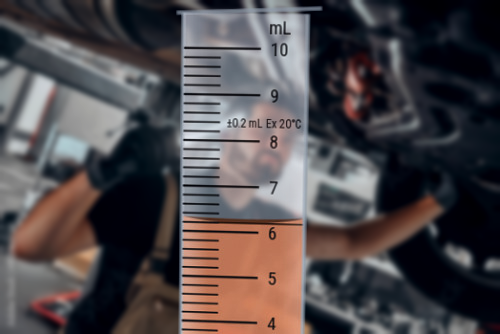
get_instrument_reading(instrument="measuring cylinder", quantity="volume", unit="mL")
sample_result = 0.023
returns 6.2
